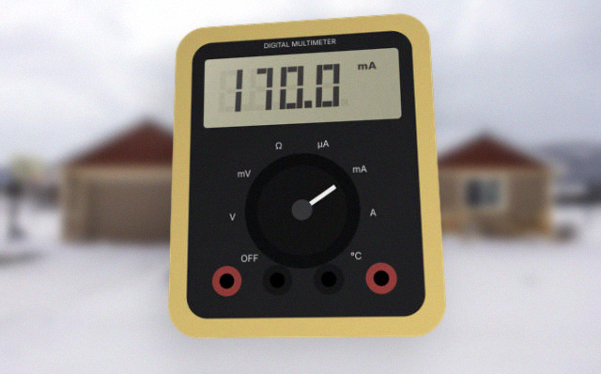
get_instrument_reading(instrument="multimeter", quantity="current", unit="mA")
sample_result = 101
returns 170.0
